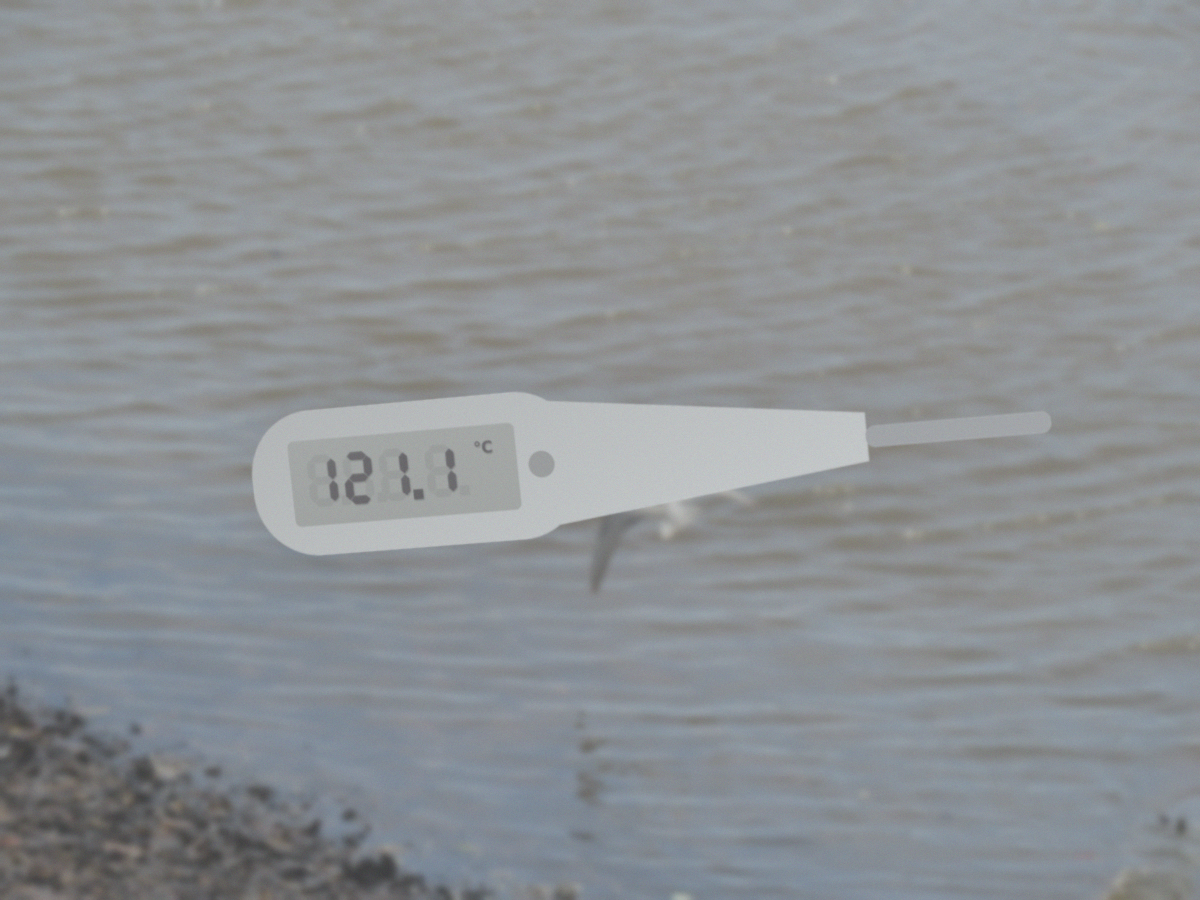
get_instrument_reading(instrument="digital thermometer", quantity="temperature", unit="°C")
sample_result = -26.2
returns 121.1
